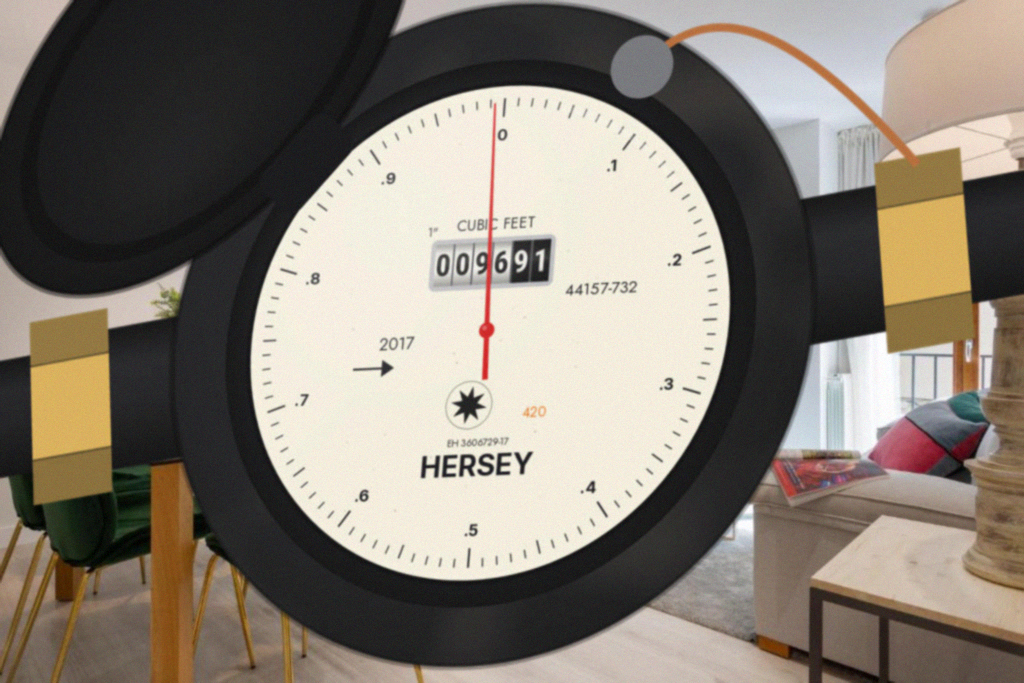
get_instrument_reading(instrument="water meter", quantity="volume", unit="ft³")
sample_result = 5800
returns 9690.99
